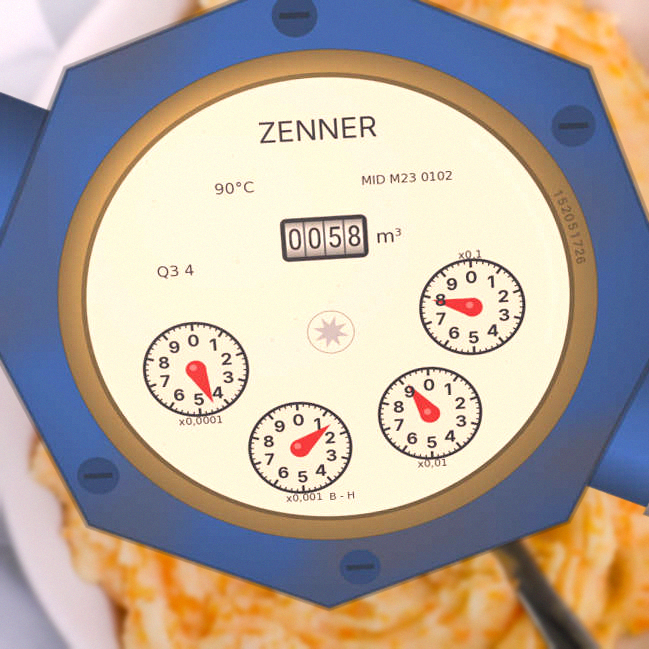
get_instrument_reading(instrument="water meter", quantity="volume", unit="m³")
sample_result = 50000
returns 58.7914
